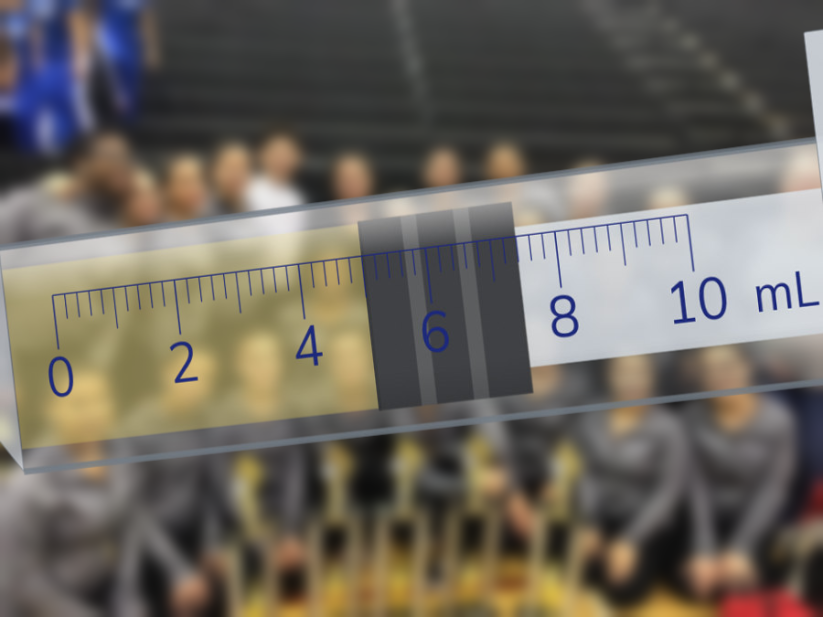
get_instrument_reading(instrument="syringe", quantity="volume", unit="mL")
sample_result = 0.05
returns 5
